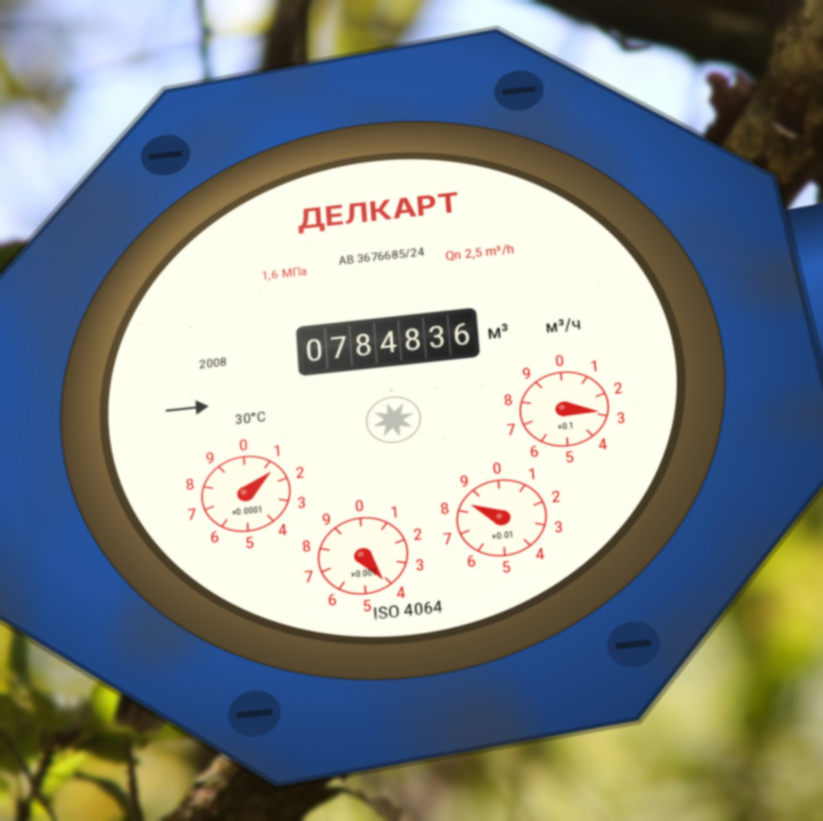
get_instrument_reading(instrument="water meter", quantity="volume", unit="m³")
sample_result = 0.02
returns 784836.2841
